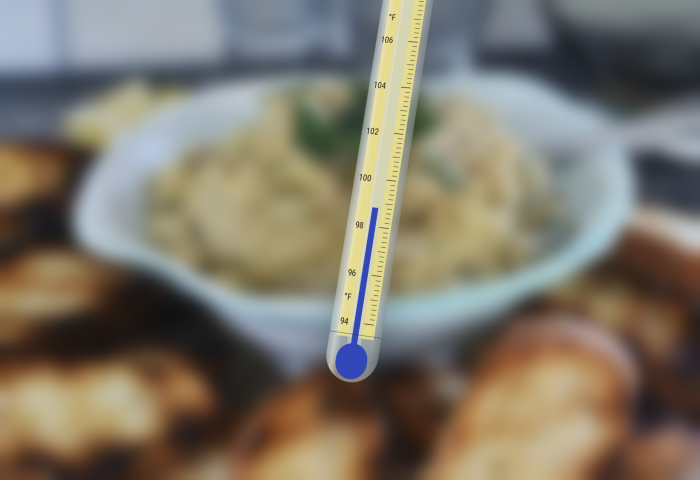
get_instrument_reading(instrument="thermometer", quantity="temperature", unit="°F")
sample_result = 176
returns 98.8
